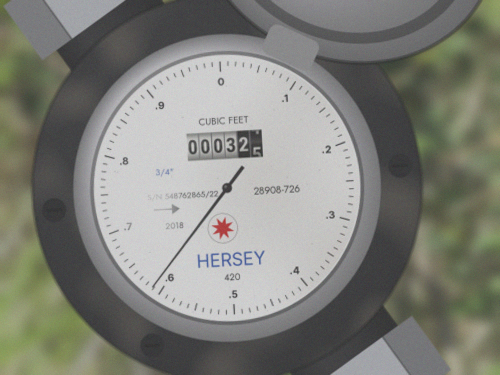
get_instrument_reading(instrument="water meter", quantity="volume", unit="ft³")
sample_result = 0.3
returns 324.61
